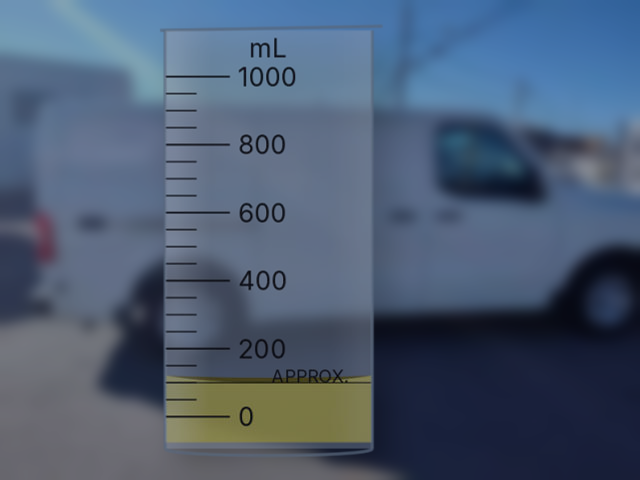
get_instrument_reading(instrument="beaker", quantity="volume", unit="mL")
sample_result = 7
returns 100
